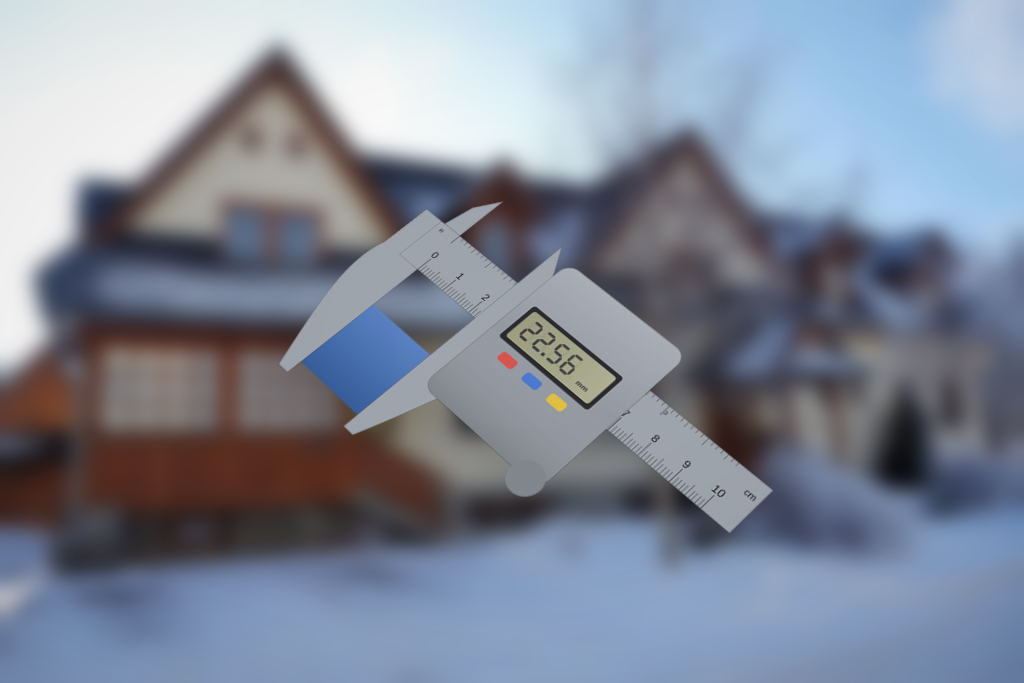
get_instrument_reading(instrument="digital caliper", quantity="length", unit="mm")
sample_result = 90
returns 22.56
